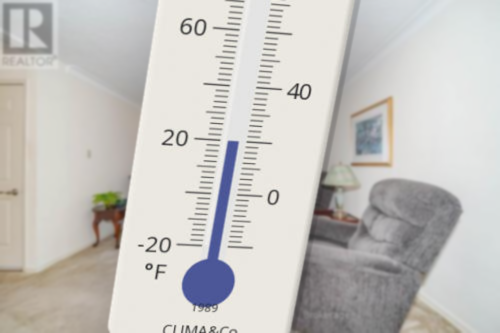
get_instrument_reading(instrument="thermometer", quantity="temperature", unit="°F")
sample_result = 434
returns 20
